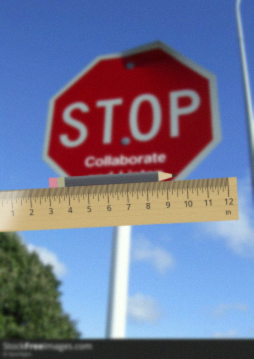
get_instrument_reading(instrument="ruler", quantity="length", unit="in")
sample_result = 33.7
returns 6.5
